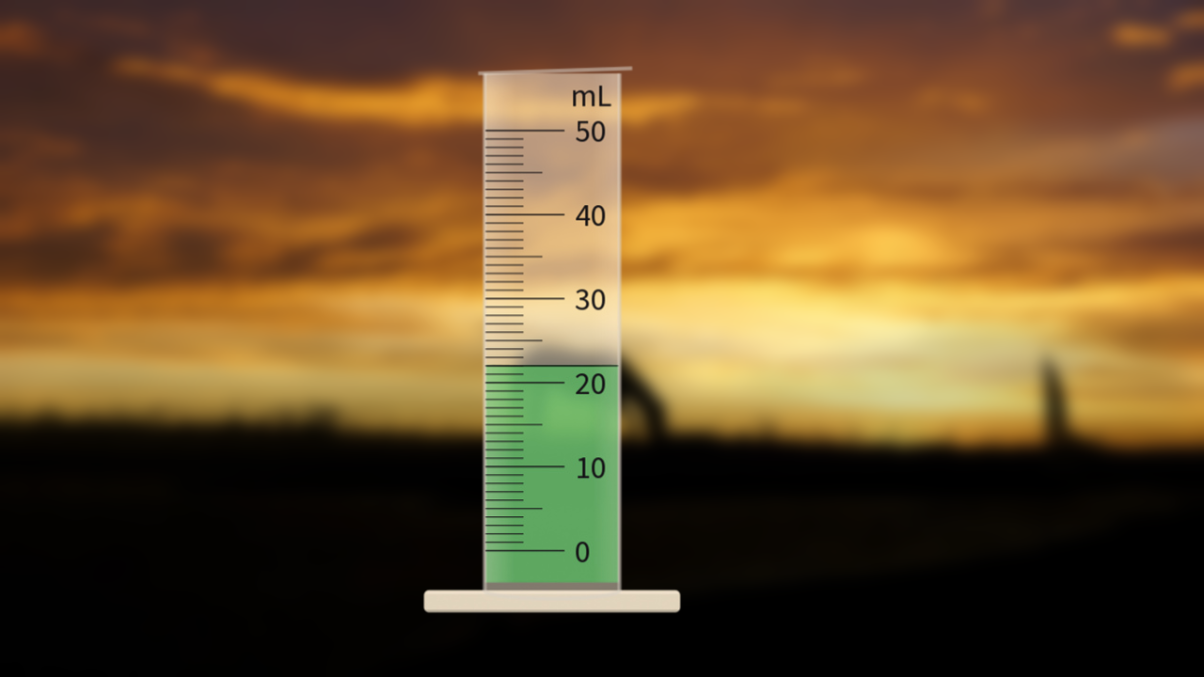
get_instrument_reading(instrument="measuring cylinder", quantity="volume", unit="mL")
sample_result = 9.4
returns 22
